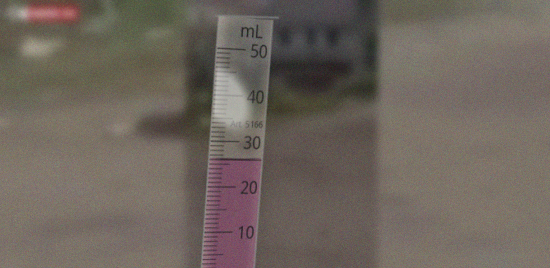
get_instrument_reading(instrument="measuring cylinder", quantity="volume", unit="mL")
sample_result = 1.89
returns 26
